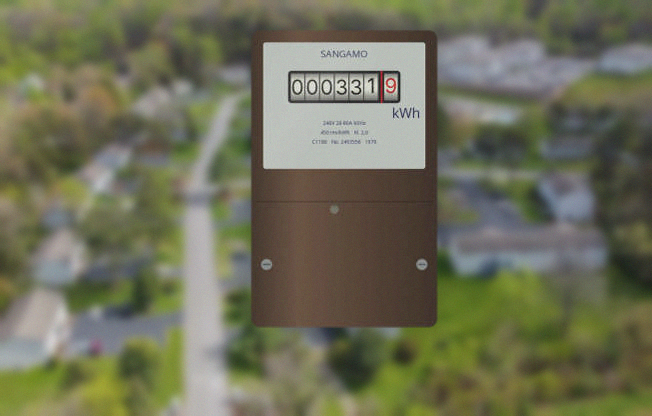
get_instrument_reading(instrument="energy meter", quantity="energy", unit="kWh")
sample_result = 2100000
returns 331.9
